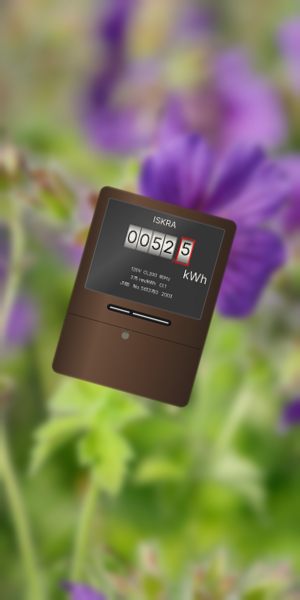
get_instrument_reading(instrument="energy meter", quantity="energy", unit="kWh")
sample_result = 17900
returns 52.5
